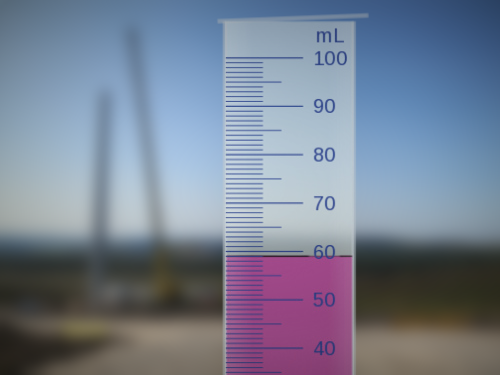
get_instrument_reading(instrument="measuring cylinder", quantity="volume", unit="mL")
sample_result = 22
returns 59
